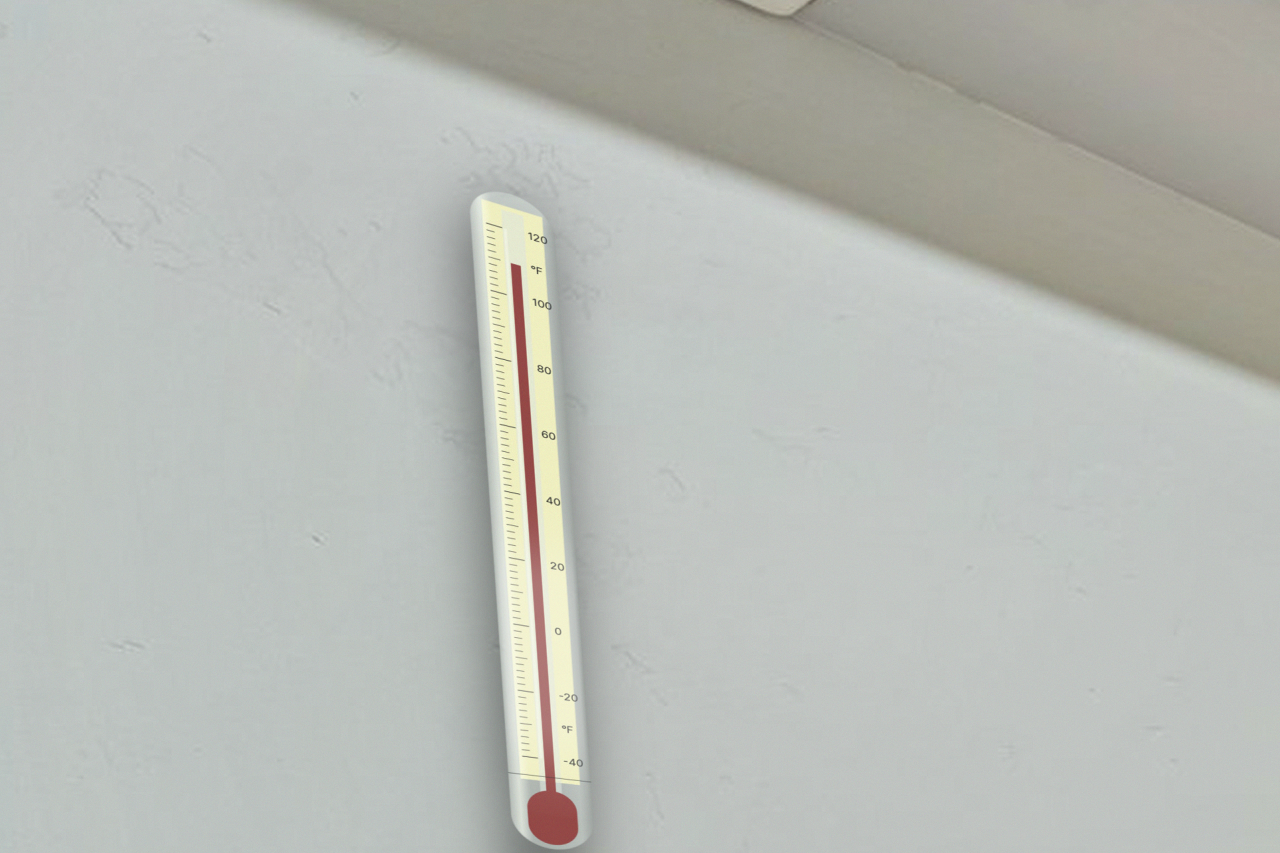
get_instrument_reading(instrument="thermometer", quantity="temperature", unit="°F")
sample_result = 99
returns 110
